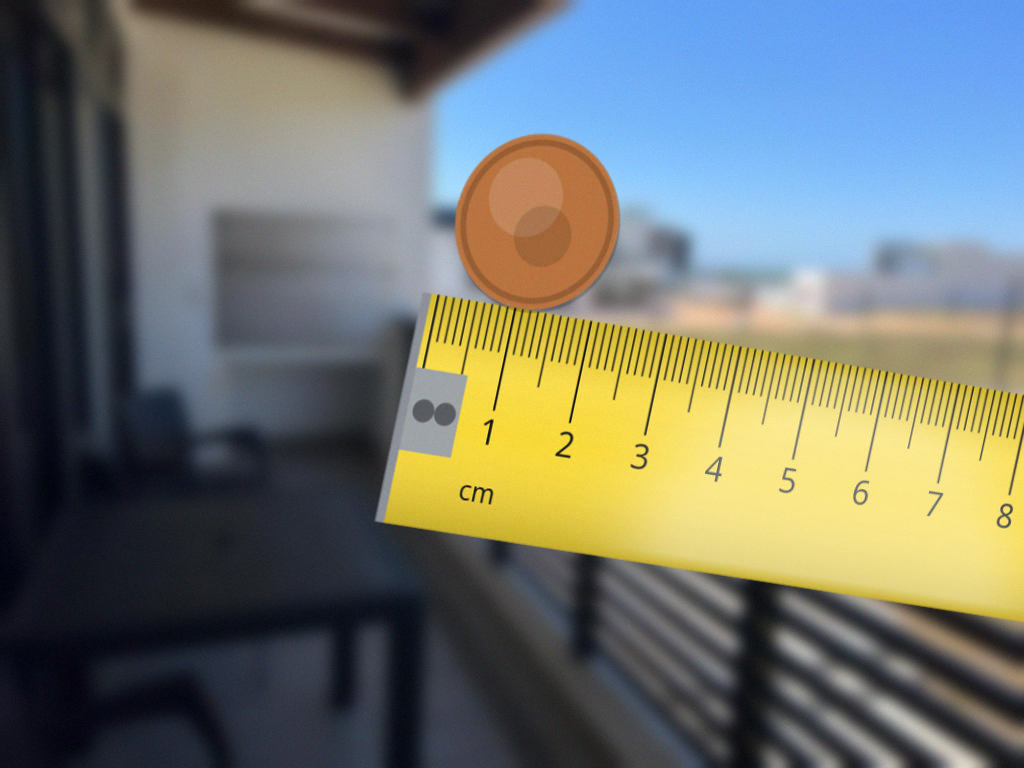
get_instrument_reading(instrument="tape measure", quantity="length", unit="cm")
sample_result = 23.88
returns 2.1
